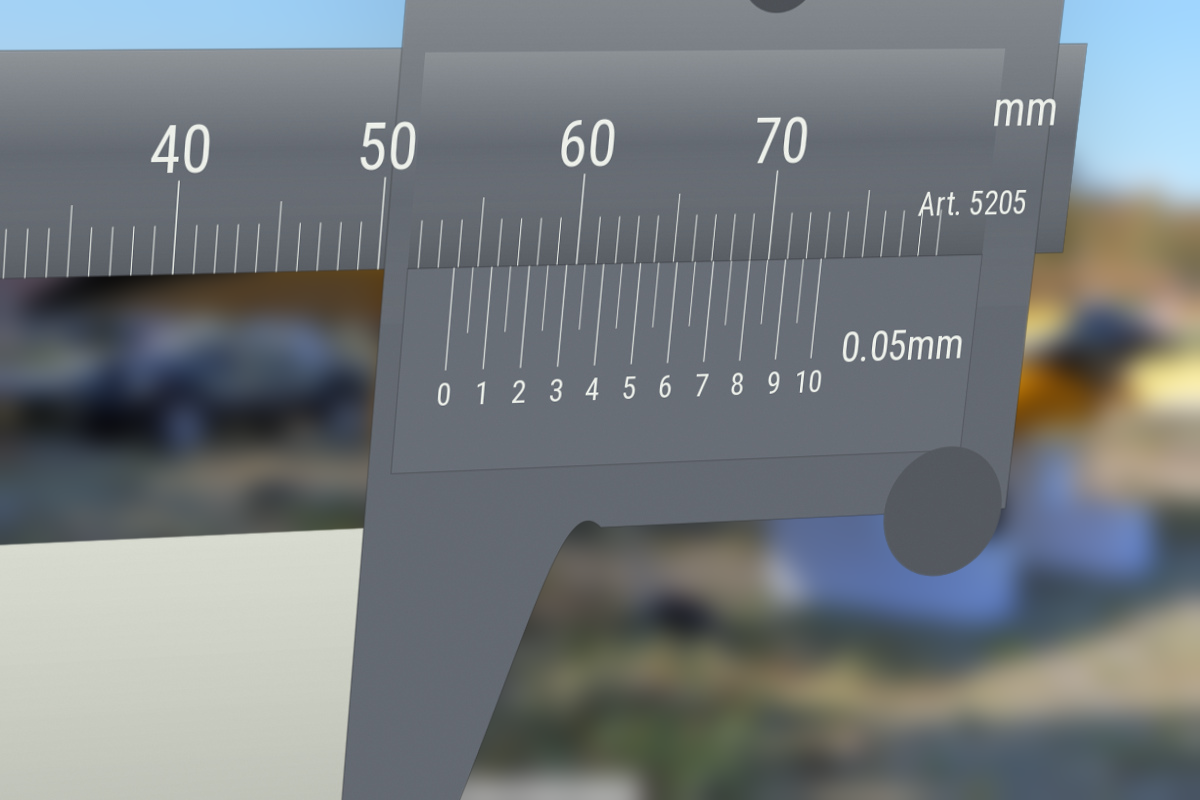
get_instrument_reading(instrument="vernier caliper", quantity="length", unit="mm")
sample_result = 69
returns 53.8
